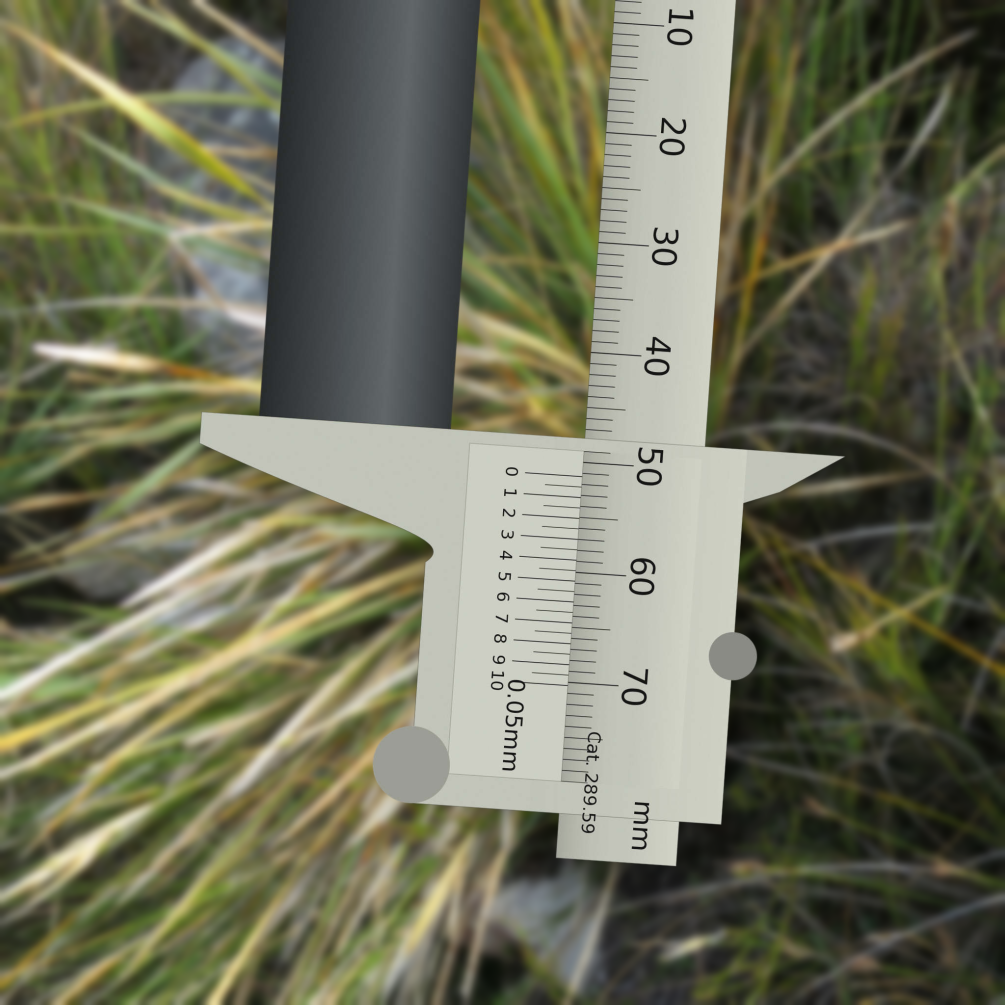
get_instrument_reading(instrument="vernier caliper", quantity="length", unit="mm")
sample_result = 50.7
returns 51.3
